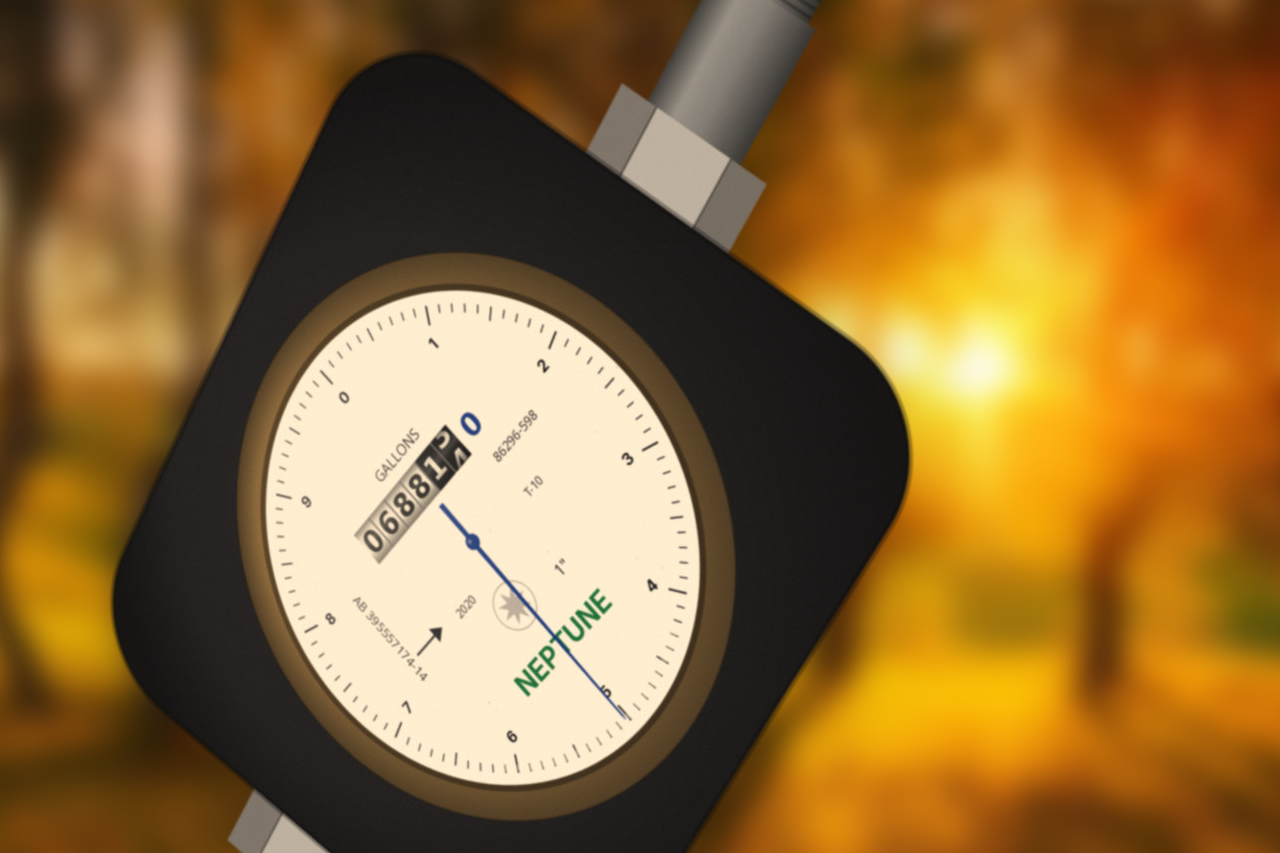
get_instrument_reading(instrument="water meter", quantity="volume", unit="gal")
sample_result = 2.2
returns 688135.0
